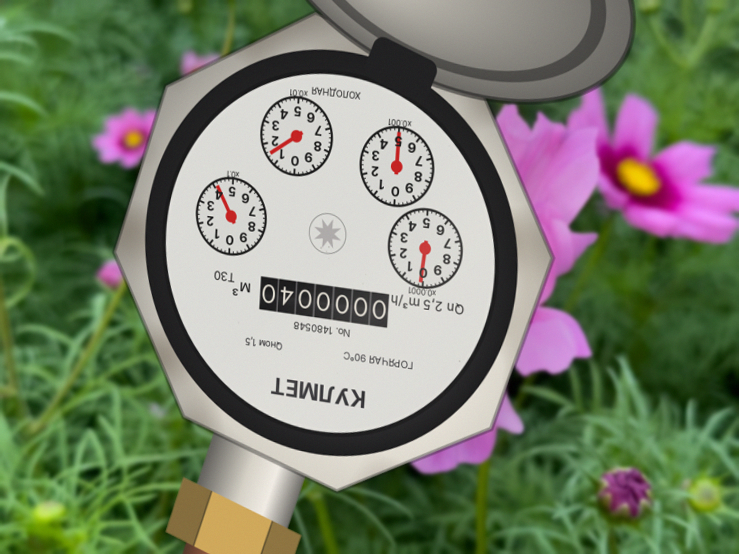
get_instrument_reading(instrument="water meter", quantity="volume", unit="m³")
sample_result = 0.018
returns 40.4150
